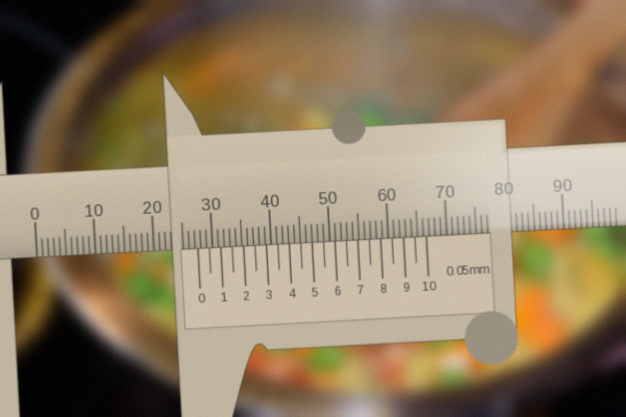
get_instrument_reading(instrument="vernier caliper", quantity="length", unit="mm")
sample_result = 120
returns 27.5
